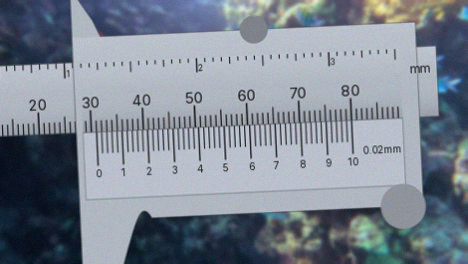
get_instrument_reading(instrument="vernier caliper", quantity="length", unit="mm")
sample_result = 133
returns 31.0
